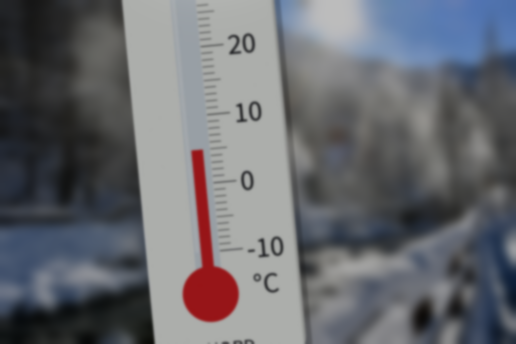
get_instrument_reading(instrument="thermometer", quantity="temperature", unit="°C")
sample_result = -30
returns 5
